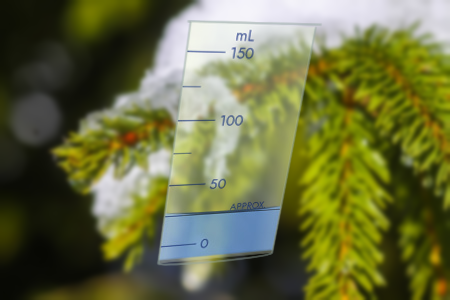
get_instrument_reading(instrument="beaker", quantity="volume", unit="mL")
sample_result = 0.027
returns 25
